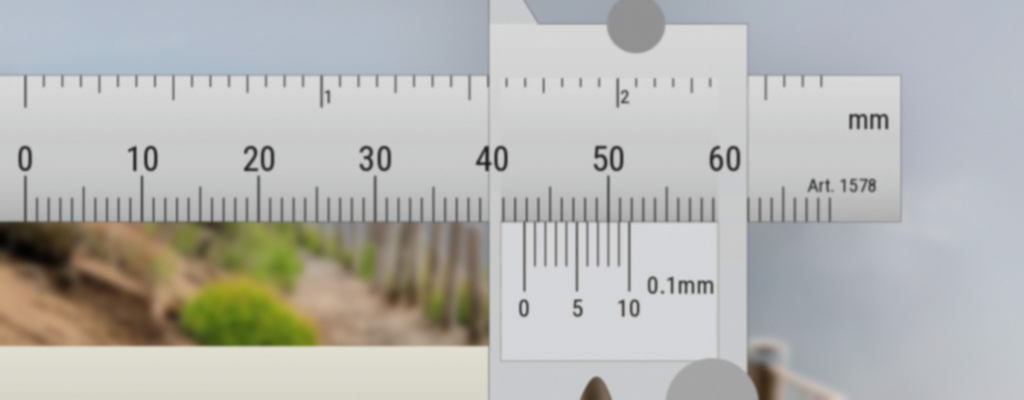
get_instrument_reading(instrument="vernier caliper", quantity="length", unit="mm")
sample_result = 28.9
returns 42.8
